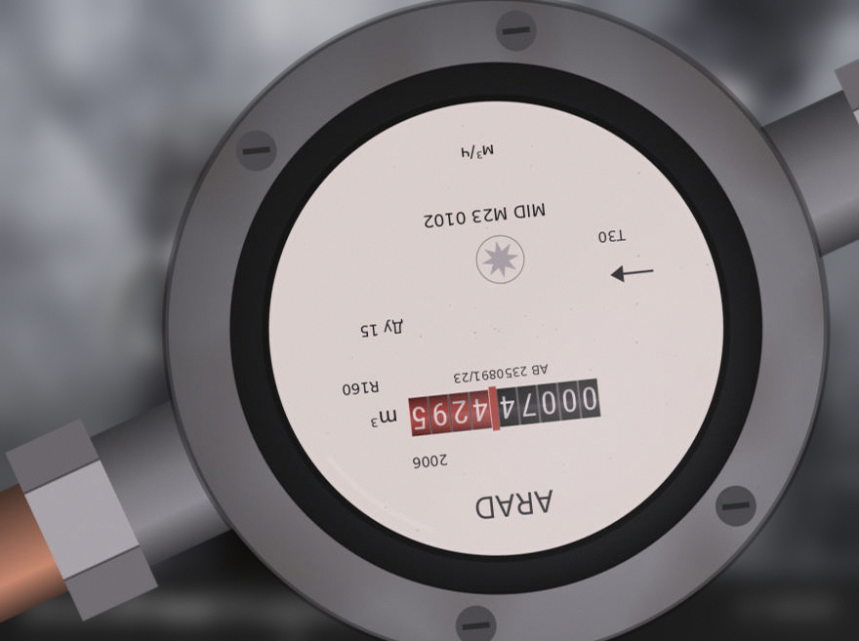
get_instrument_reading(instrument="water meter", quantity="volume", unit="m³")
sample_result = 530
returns 74.4295
